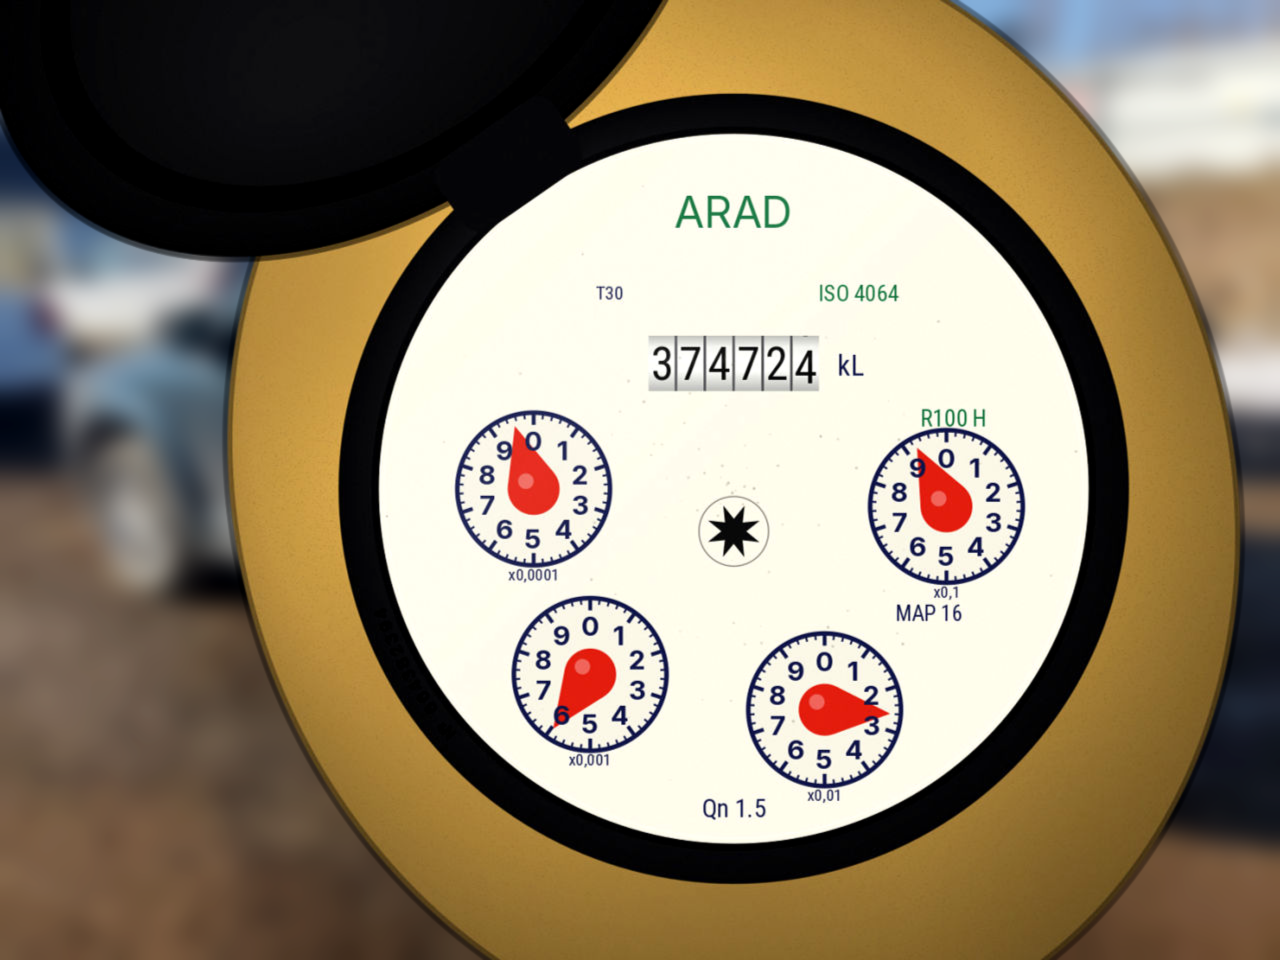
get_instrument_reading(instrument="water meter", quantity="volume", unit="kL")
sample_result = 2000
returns 374723.9259
